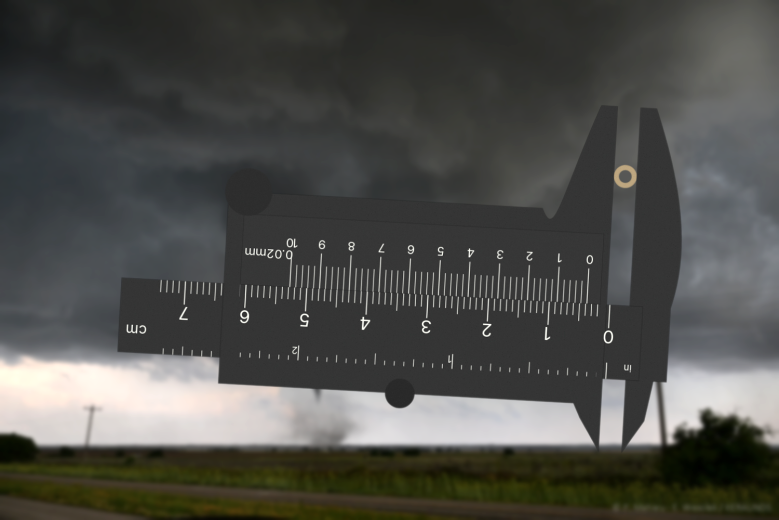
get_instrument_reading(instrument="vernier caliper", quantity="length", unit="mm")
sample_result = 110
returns 3.8
